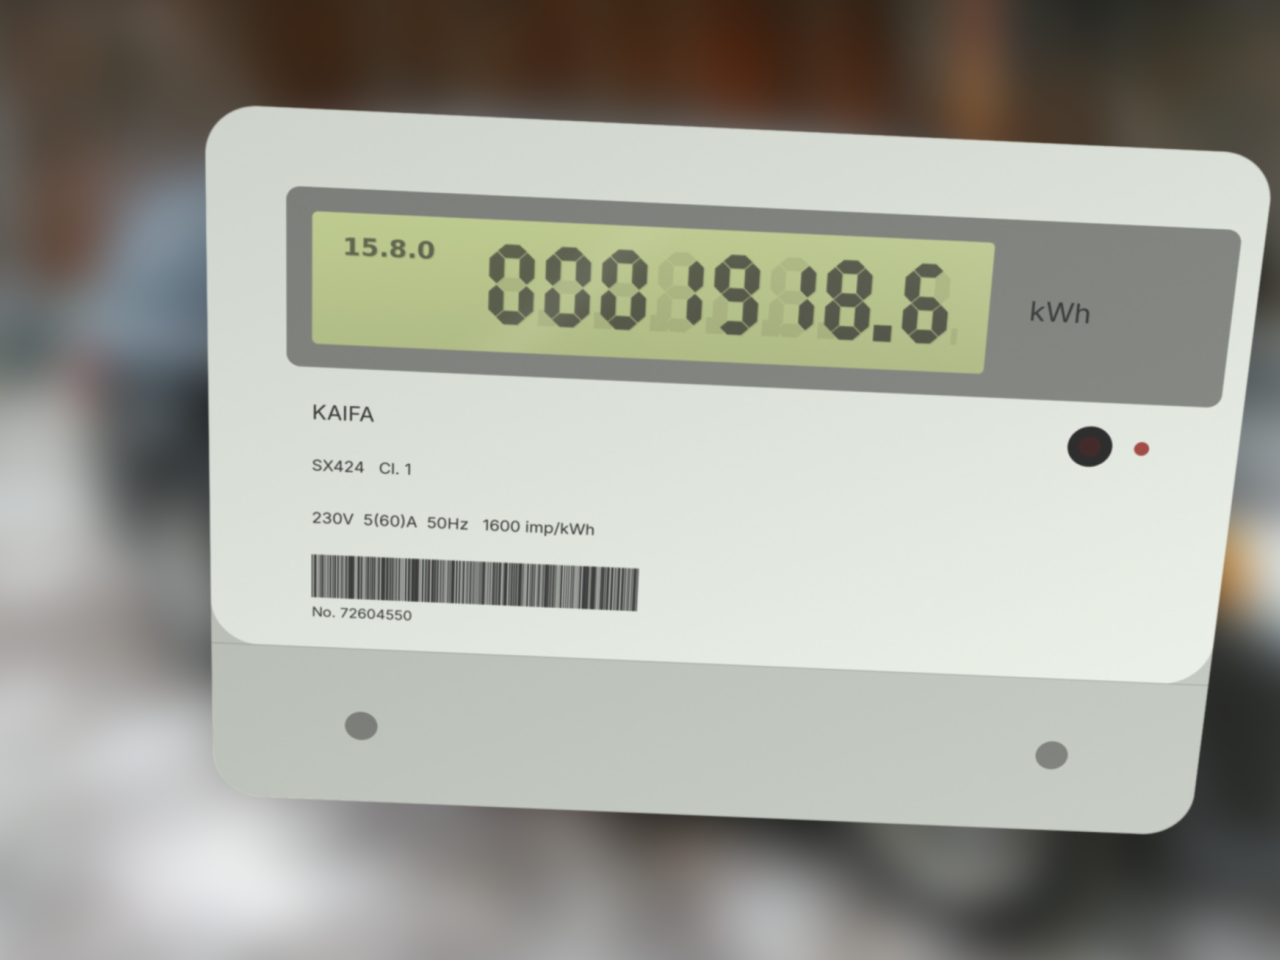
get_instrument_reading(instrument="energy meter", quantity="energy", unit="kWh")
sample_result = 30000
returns 1918.6
